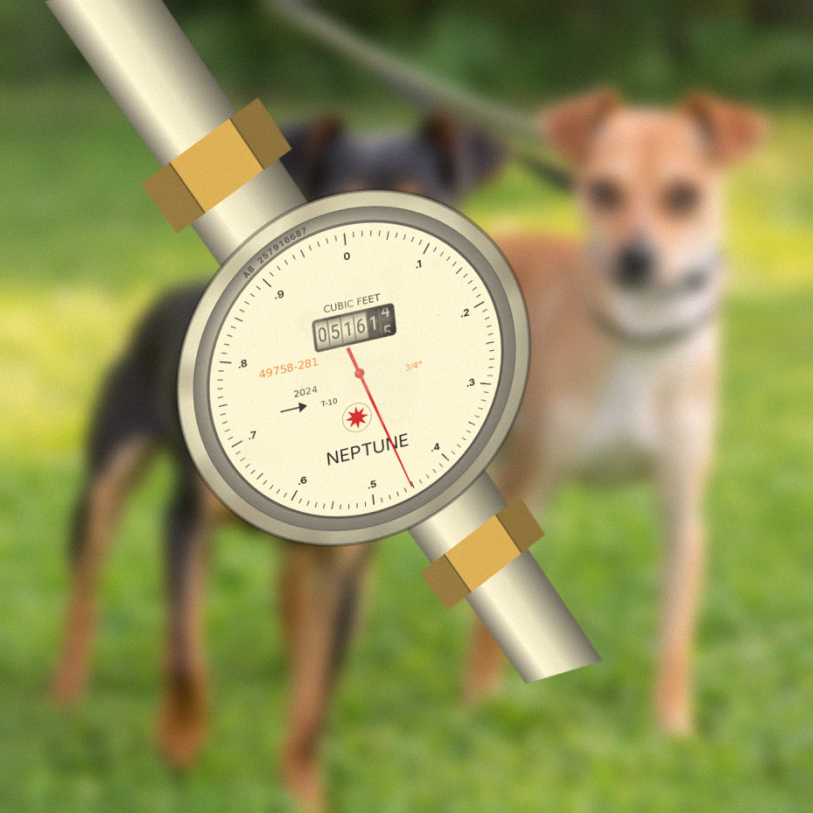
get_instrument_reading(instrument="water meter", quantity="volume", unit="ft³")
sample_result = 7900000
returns 51614.45
